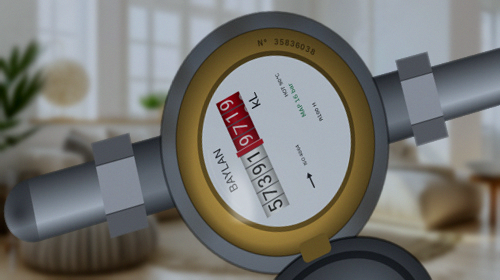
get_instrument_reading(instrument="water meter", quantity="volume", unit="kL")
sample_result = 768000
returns 57391.9719
